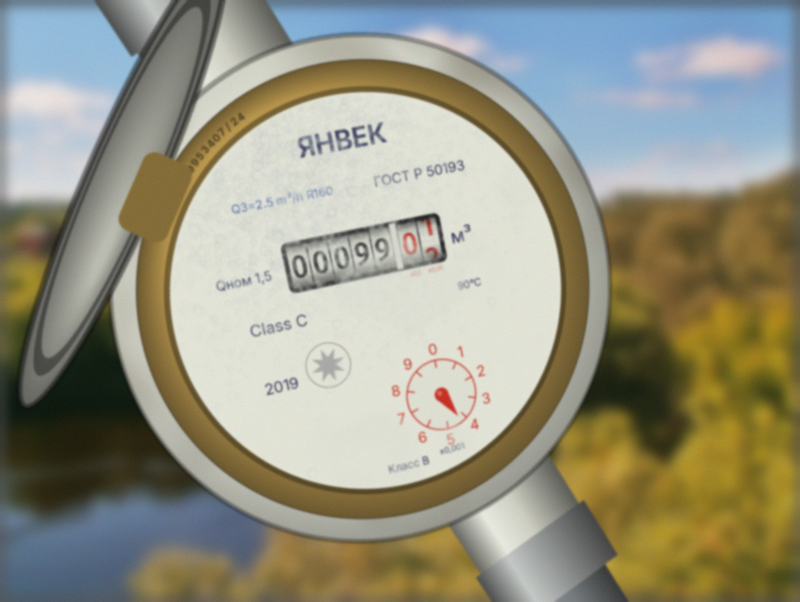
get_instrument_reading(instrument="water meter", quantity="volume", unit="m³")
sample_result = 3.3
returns 99.014
